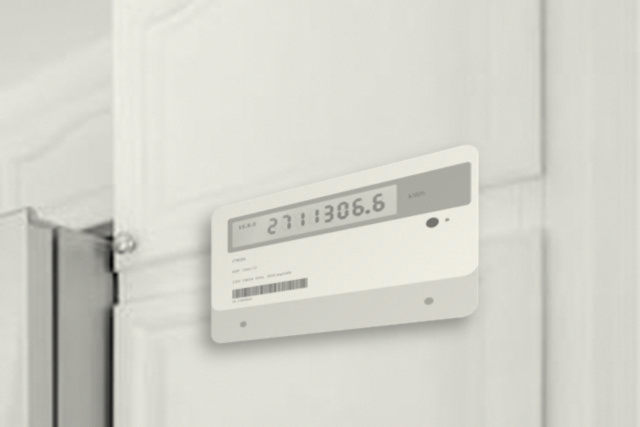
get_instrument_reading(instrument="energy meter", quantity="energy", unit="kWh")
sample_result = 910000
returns 2711306.6
